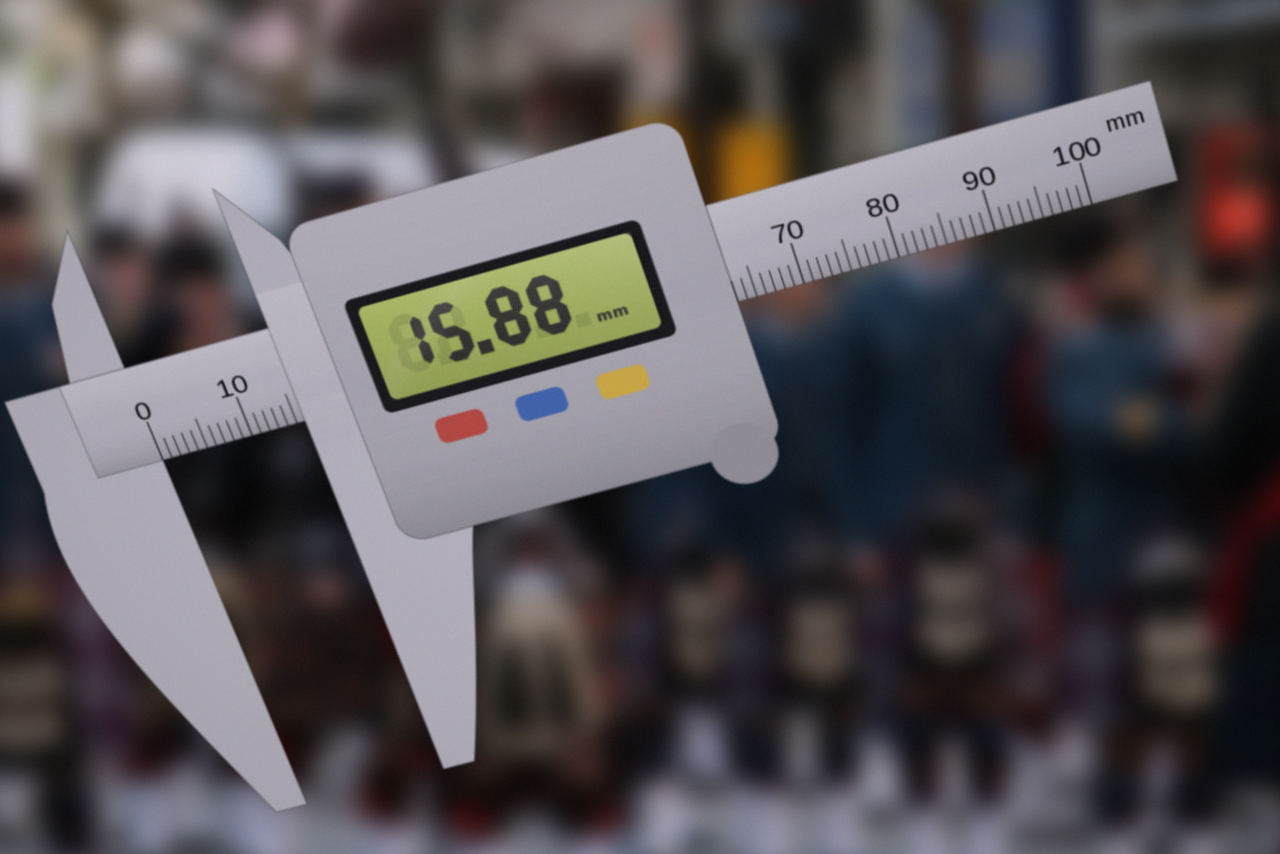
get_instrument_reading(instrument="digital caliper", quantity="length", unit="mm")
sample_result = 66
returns 15.88
